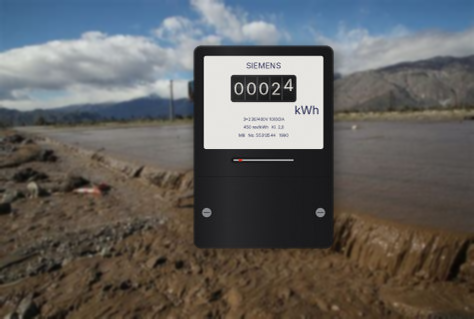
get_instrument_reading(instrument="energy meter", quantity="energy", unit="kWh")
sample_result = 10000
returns 24
